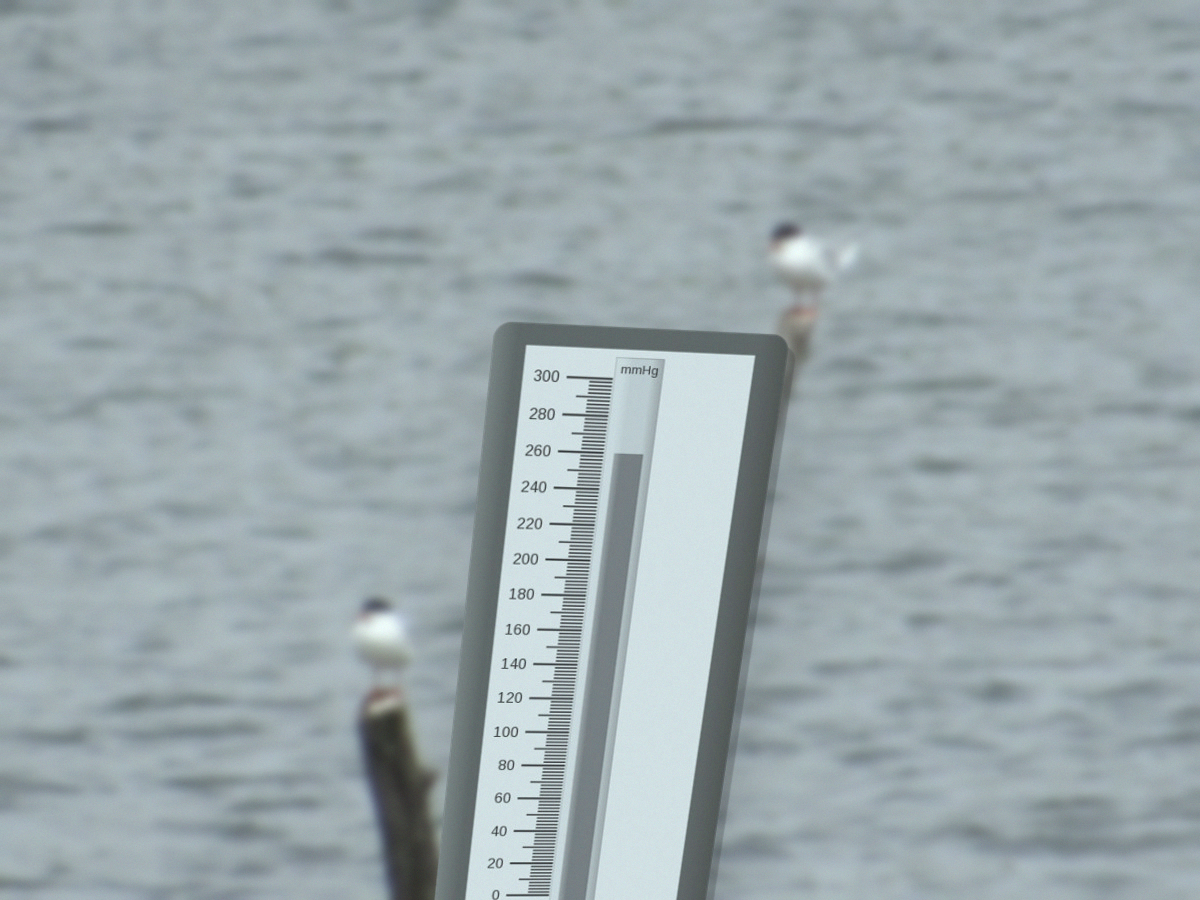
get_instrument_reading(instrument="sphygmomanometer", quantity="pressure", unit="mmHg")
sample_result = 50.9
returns 260
